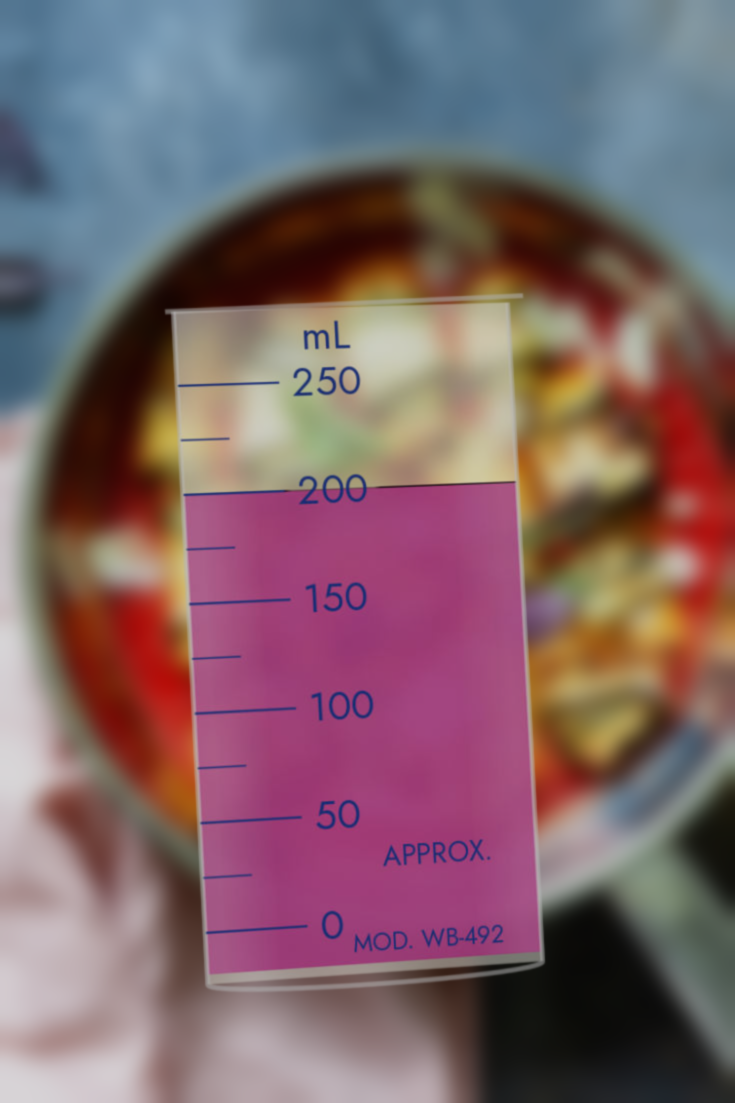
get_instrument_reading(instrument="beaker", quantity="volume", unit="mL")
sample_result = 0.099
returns 200
